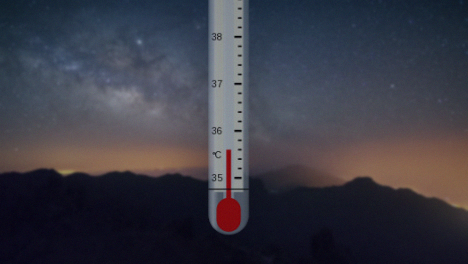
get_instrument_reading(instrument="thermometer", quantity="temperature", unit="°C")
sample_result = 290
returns 35.6
